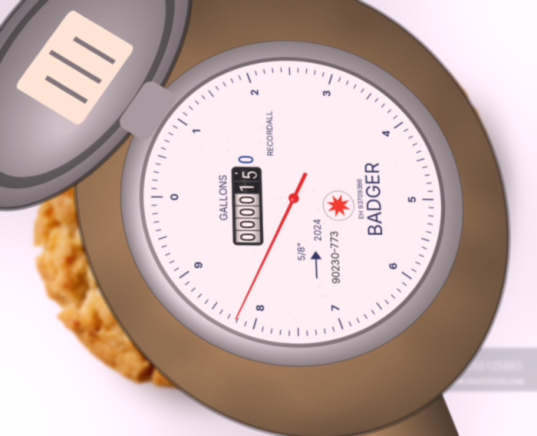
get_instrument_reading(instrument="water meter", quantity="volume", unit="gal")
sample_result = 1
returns 148.2
